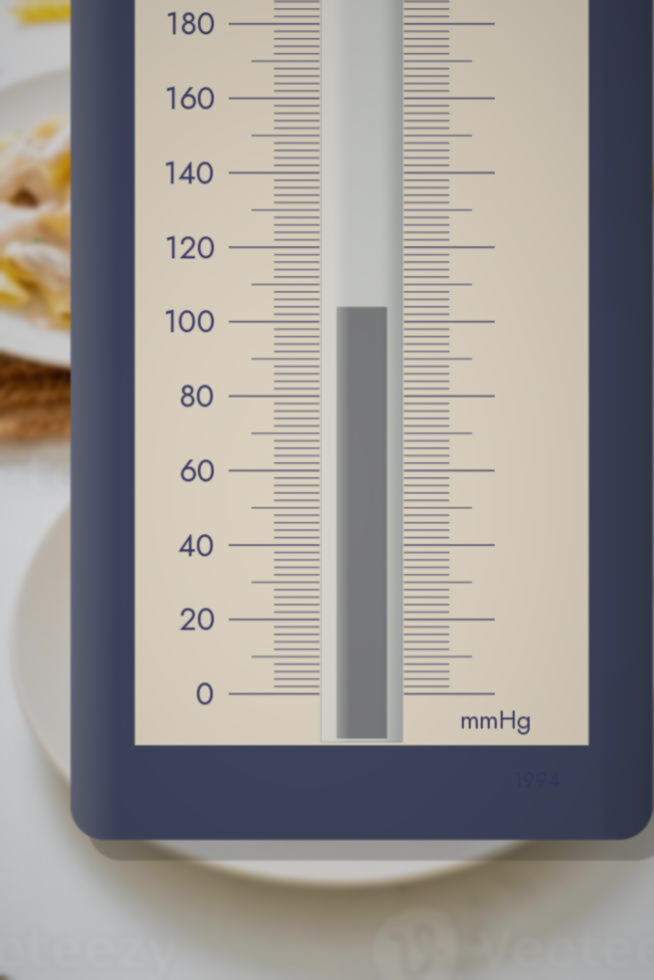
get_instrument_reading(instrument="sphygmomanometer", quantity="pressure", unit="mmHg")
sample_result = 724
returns 104
